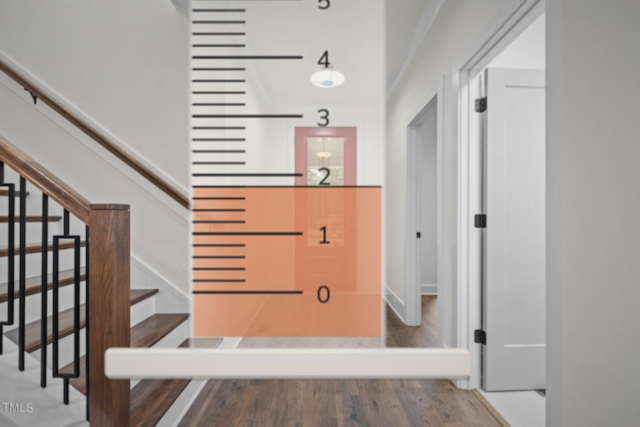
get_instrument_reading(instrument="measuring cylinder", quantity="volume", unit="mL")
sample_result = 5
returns 1.8
